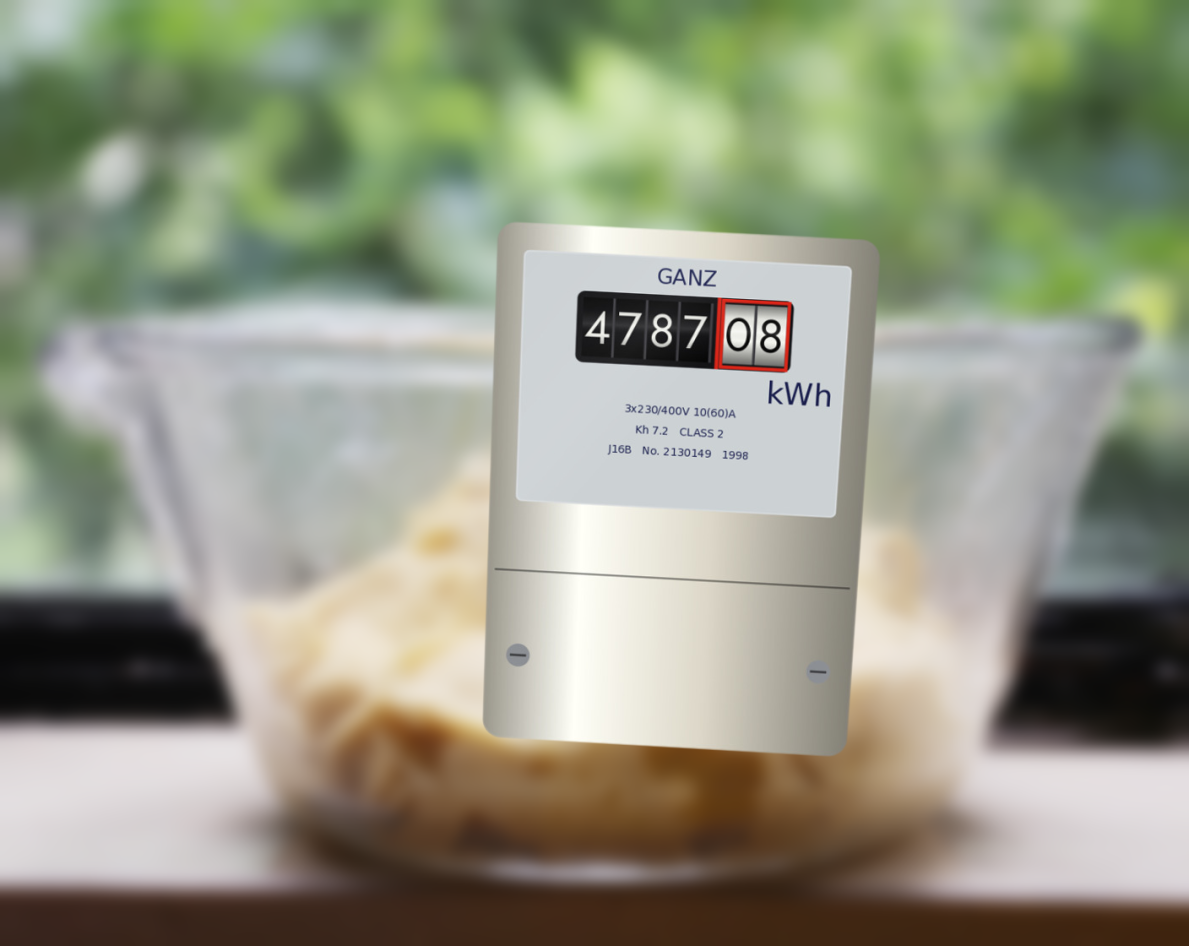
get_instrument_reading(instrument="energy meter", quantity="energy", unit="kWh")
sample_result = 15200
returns 4787.08
